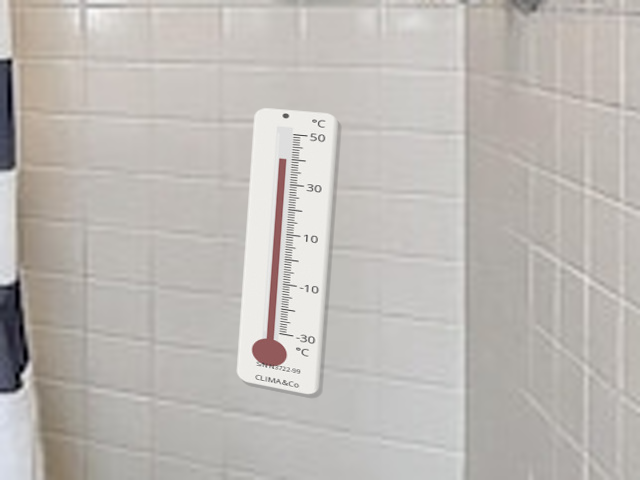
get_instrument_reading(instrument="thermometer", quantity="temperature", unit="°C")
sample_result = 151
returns 40
